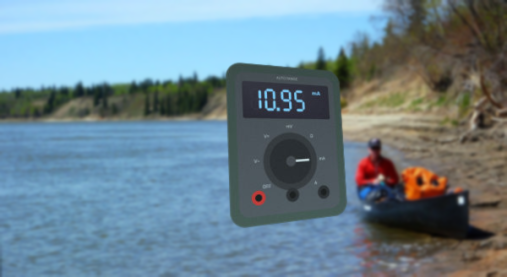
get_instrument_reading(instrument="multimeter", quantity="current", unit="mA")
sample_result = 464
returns 10.95
